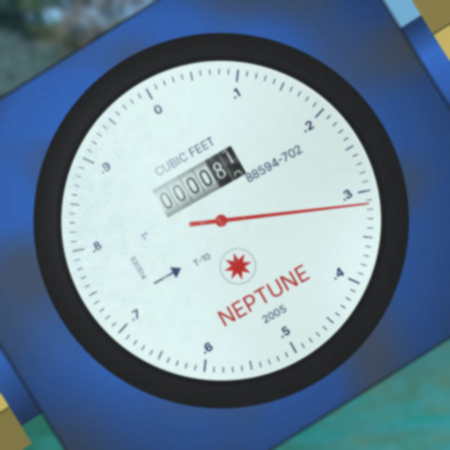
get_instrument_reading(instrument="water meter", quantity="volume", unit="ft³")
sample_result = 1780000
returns 81.31
